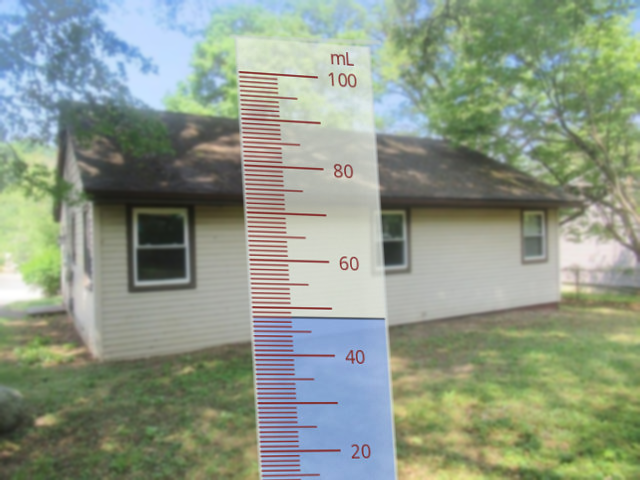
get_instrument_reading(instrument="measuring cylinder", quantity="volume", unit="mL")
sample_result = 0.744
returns 48
